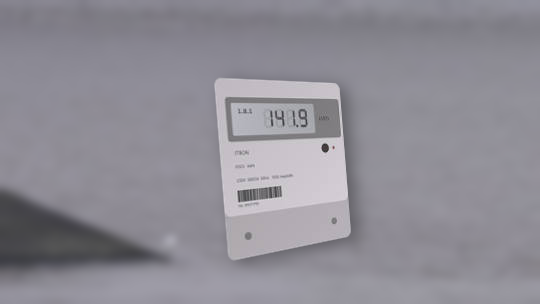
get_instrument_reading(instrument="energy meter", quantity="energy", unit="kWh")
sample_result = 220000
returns 141.9
